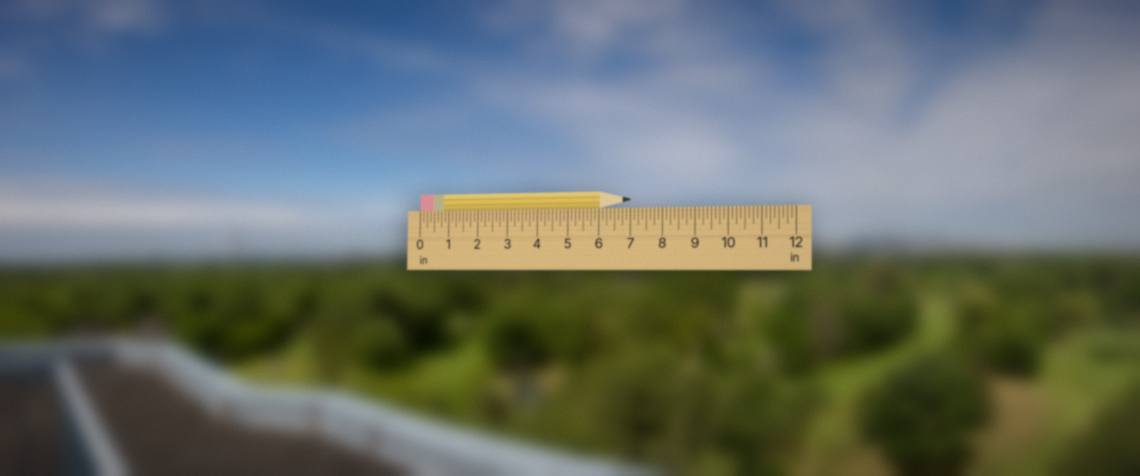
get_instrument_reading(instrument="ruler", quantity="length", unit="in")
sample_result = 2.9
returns 7
